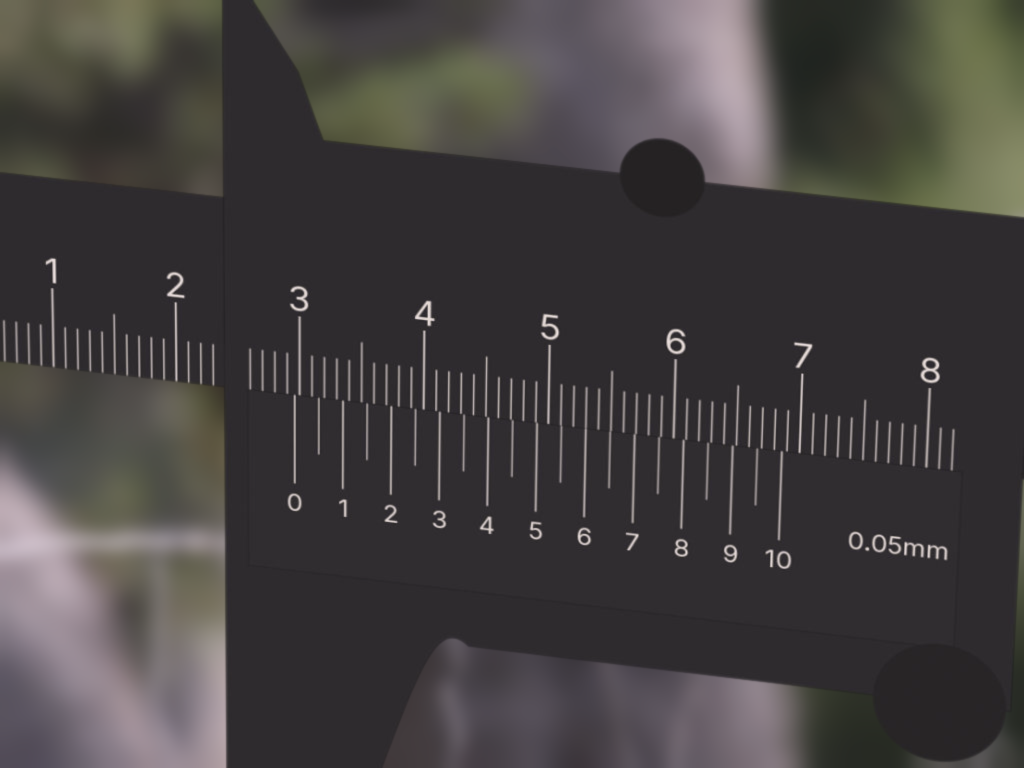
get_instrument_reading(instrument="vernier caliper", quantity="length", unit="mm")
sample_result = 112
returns 29.6
